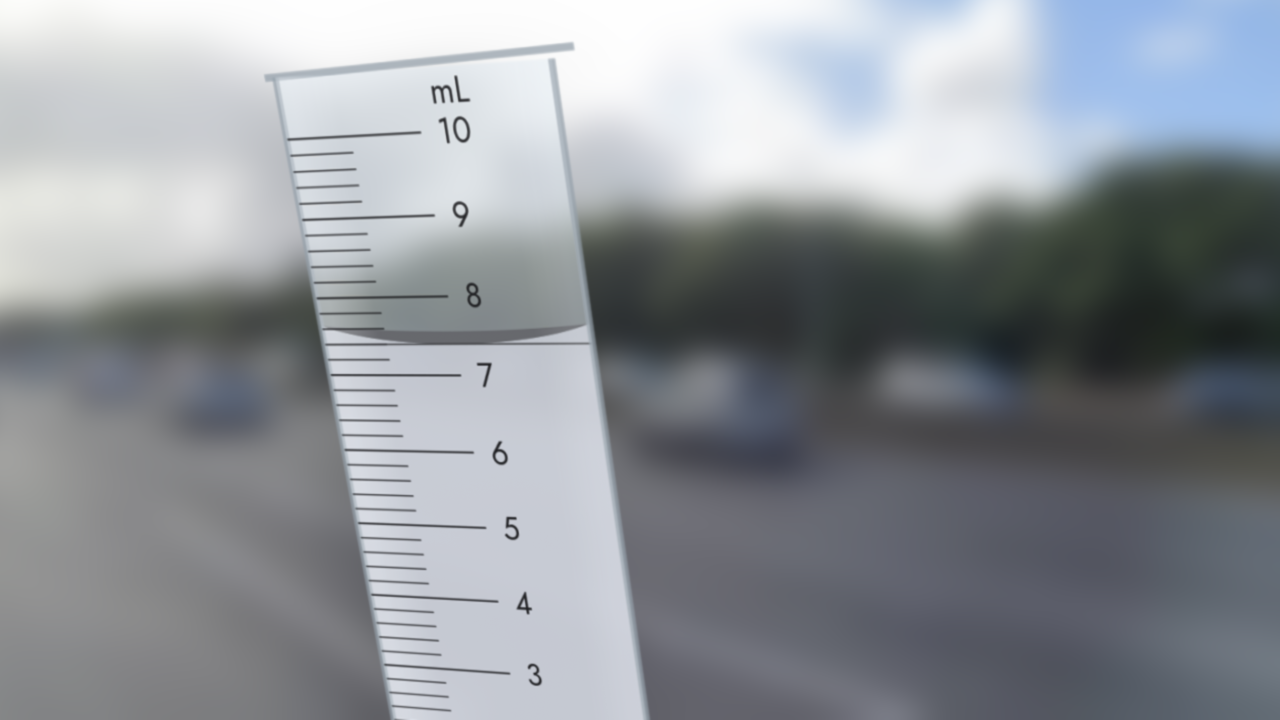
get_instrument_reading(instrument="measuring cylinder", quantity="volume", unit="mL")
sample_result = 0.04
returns 7.4
